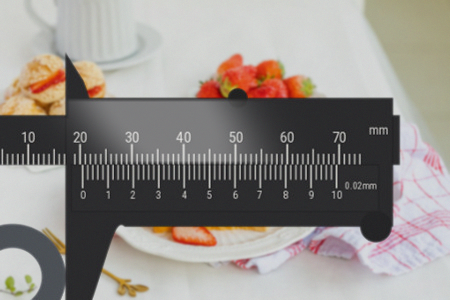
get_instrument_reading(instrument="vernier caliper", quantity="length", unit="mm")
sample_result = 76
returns 20.5
